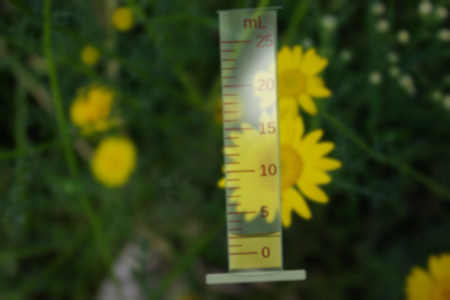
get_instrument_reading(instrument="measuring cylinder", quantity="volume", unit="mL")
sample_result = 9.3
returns 2
